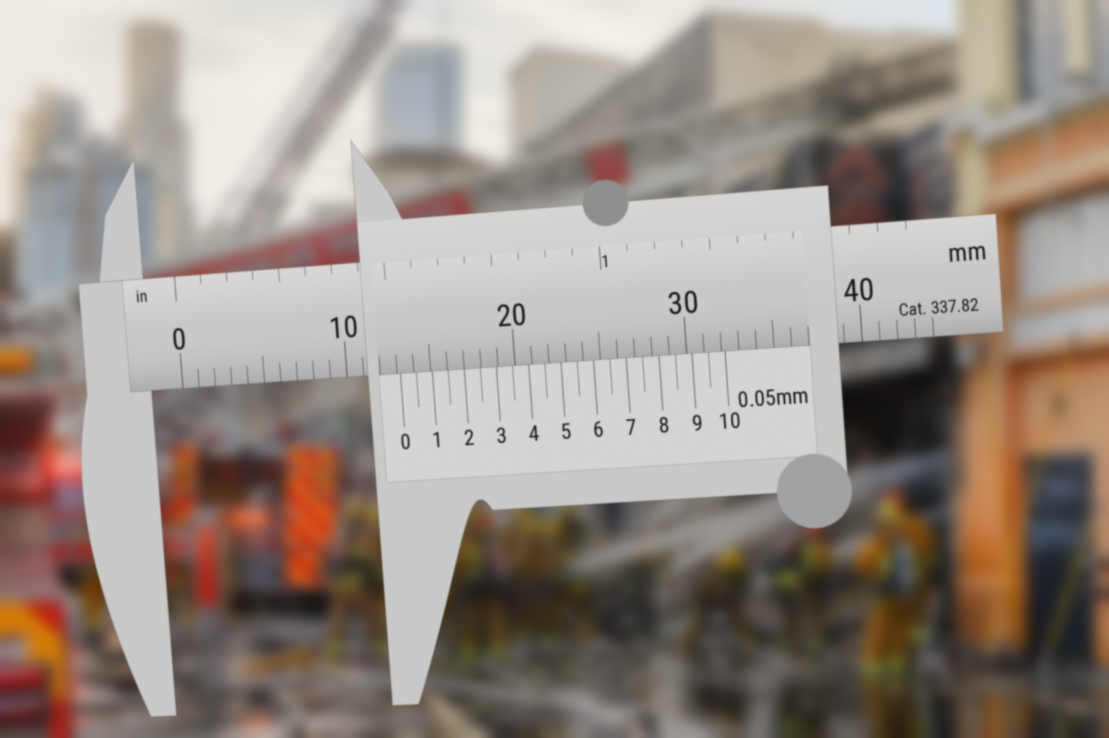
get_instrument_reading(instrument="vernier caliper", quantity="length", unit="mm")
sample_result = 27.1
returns 13.2
